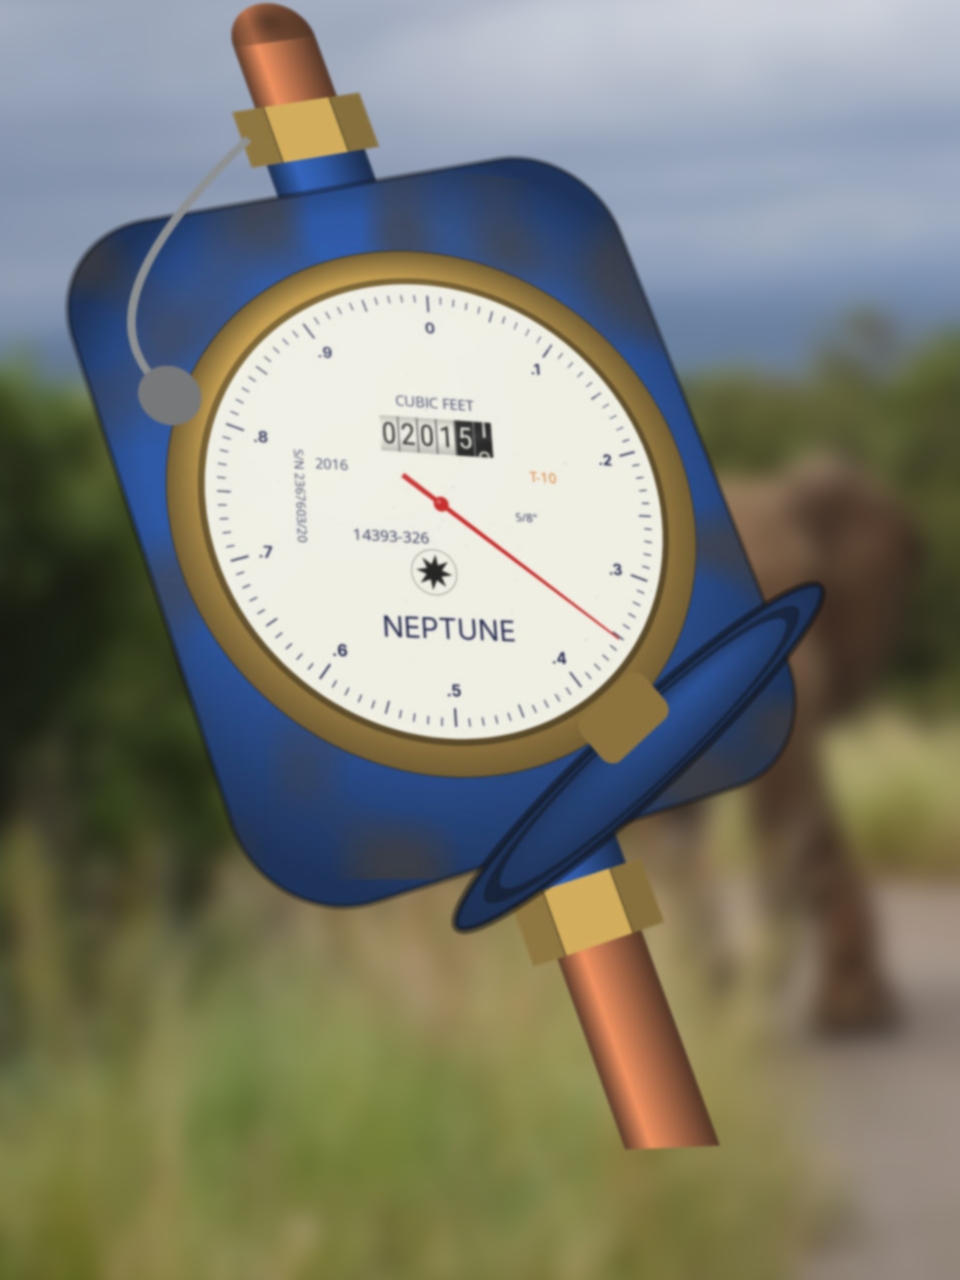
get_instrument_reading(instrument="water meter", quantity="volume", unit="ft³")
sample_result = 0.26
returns 20151.35
